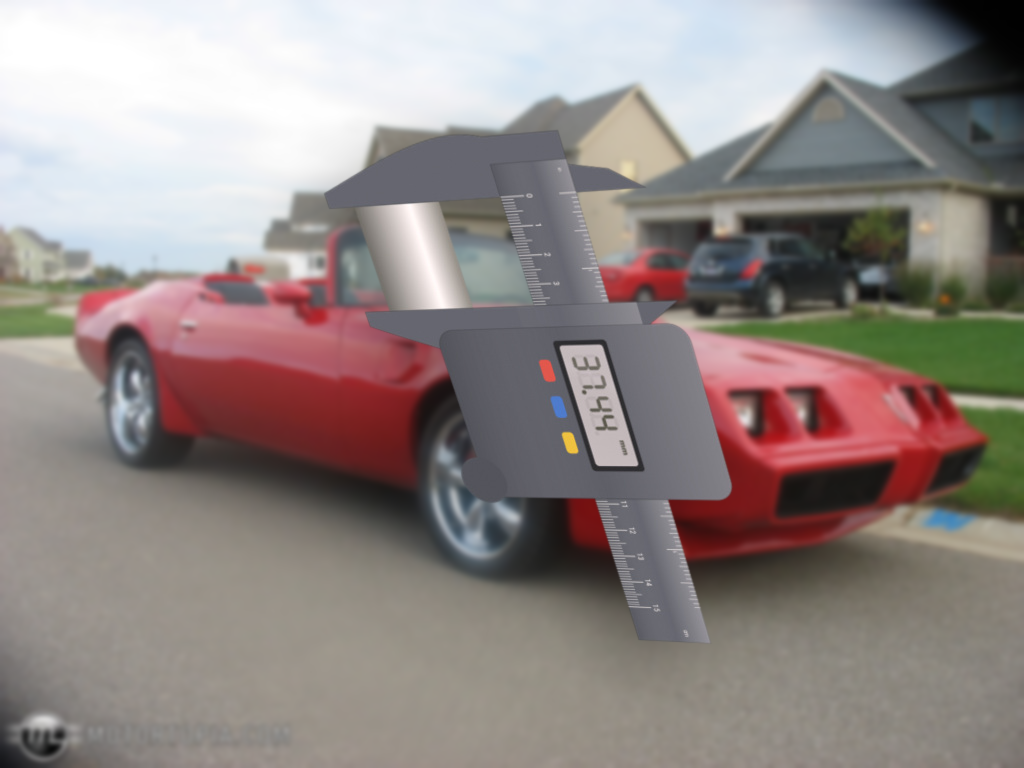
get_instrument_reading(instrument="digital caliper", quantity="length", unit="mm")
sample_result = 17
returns 37.44
